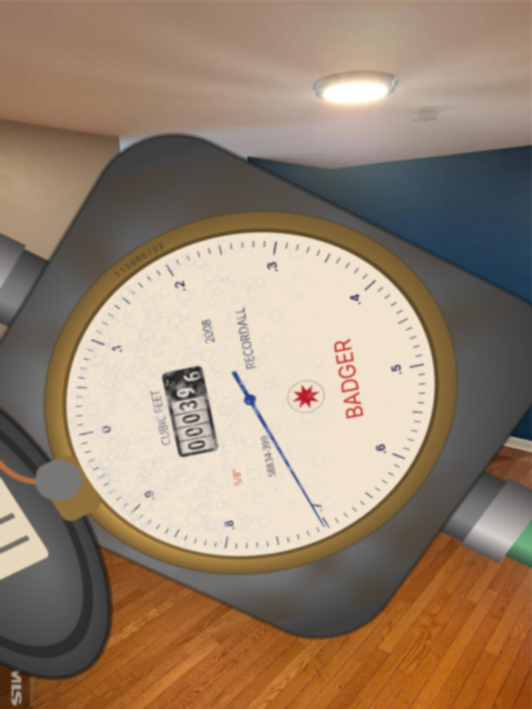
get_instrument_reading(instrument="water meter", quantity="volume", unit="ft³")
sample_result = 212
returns 395.70
